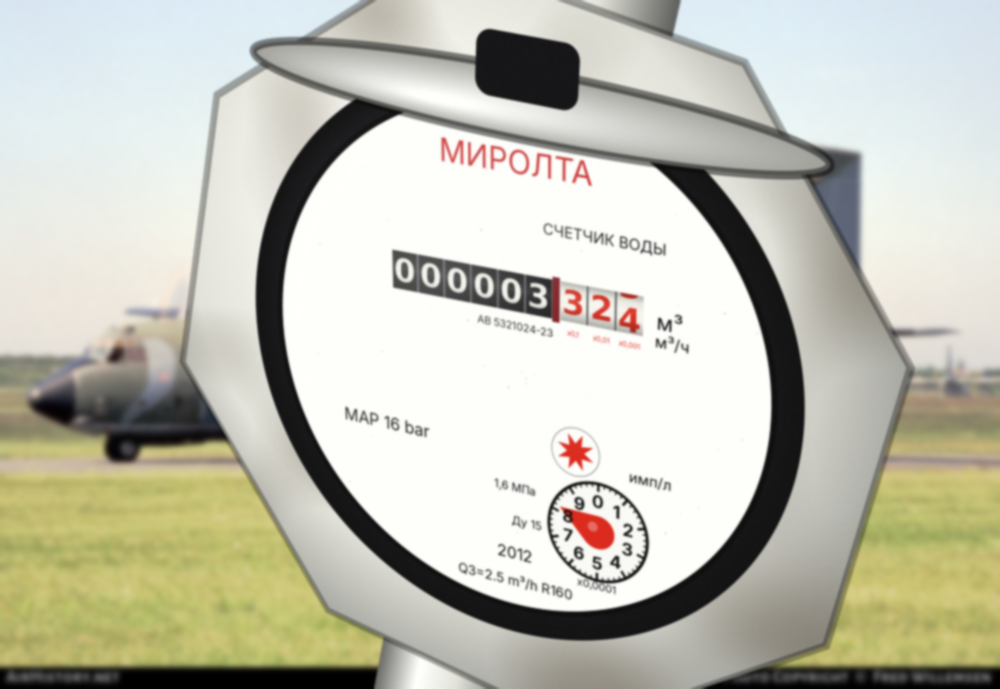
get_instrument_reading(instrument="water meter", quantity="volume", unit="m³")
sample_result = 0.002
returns 3.3238
